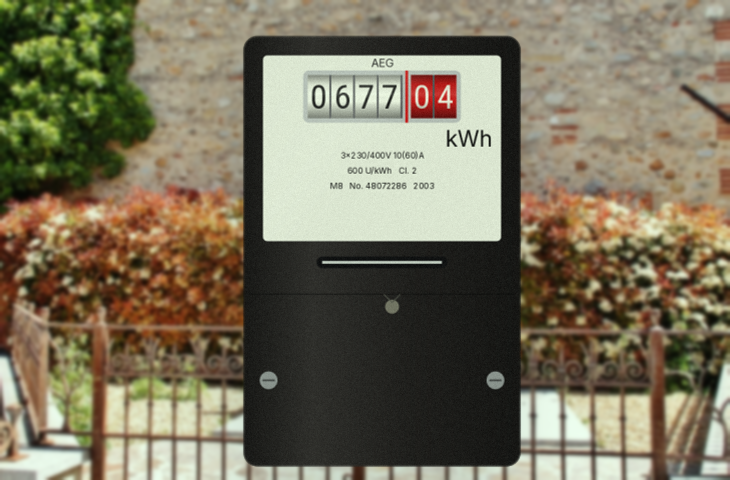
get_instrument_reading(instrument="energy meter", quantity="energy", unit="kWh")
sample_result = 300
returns 677.04
